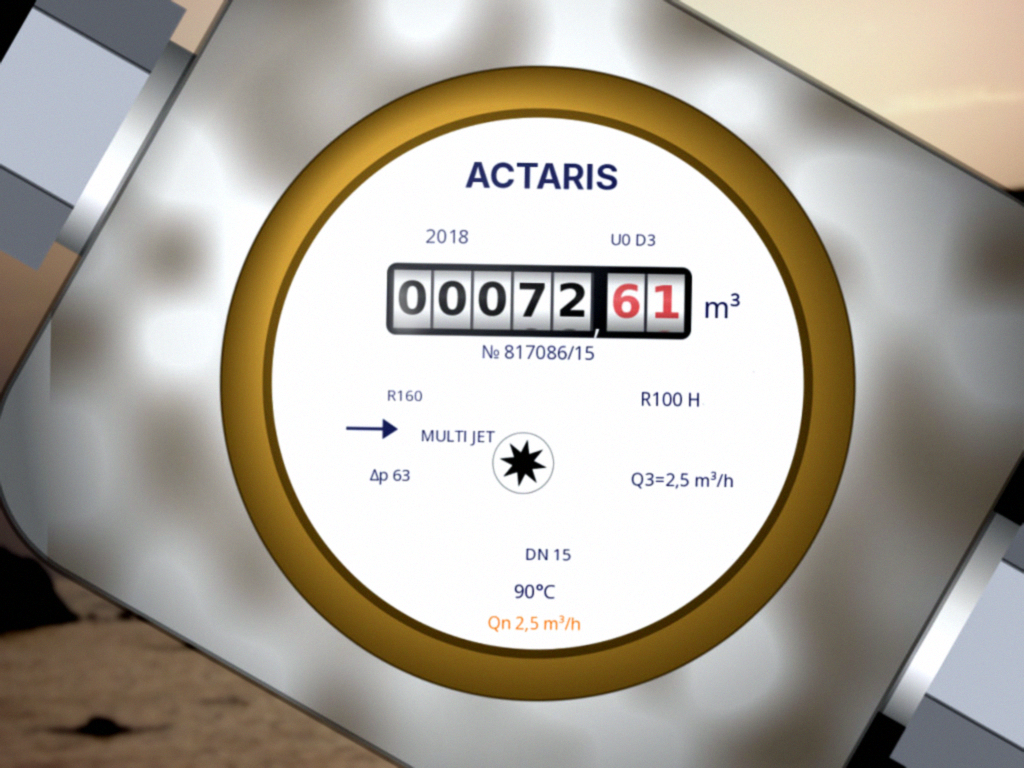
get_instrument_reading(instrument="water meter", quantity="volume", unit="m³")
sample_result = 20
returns 72.61
